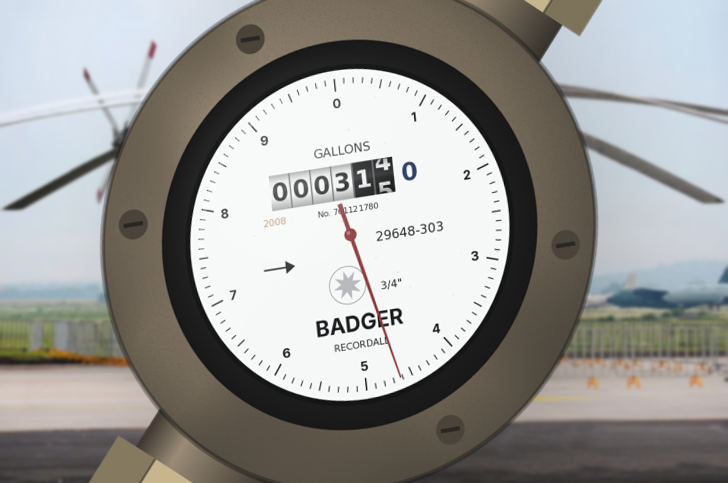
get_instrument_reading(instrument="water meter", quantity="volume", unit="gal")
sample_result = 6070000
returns 3144.6
